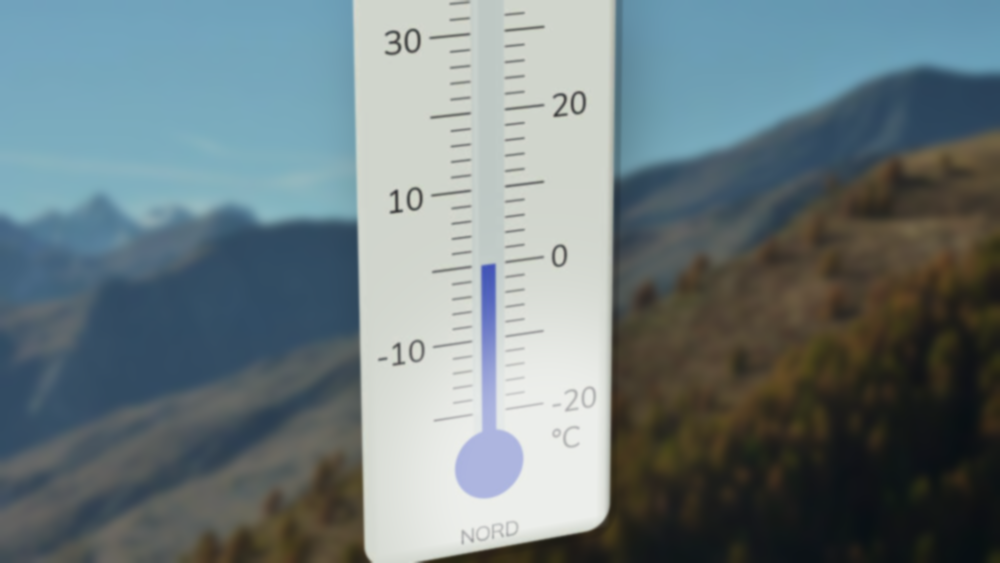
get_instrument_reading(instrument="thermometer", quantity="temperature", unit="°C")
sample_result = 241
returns 0
